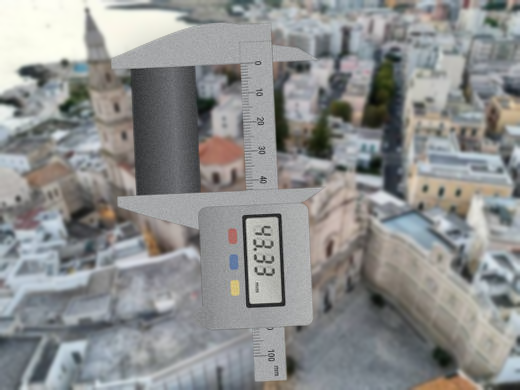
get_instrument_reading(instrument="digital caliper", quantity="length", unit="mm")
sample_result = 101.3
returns 43.33
